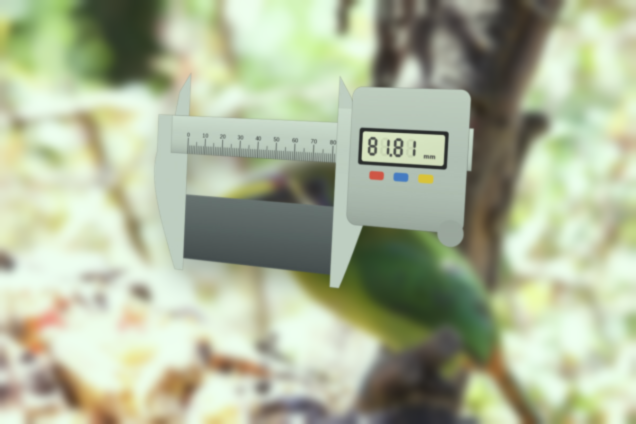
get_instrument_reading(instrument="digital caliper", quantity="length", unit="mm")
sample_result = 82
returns 81.81
